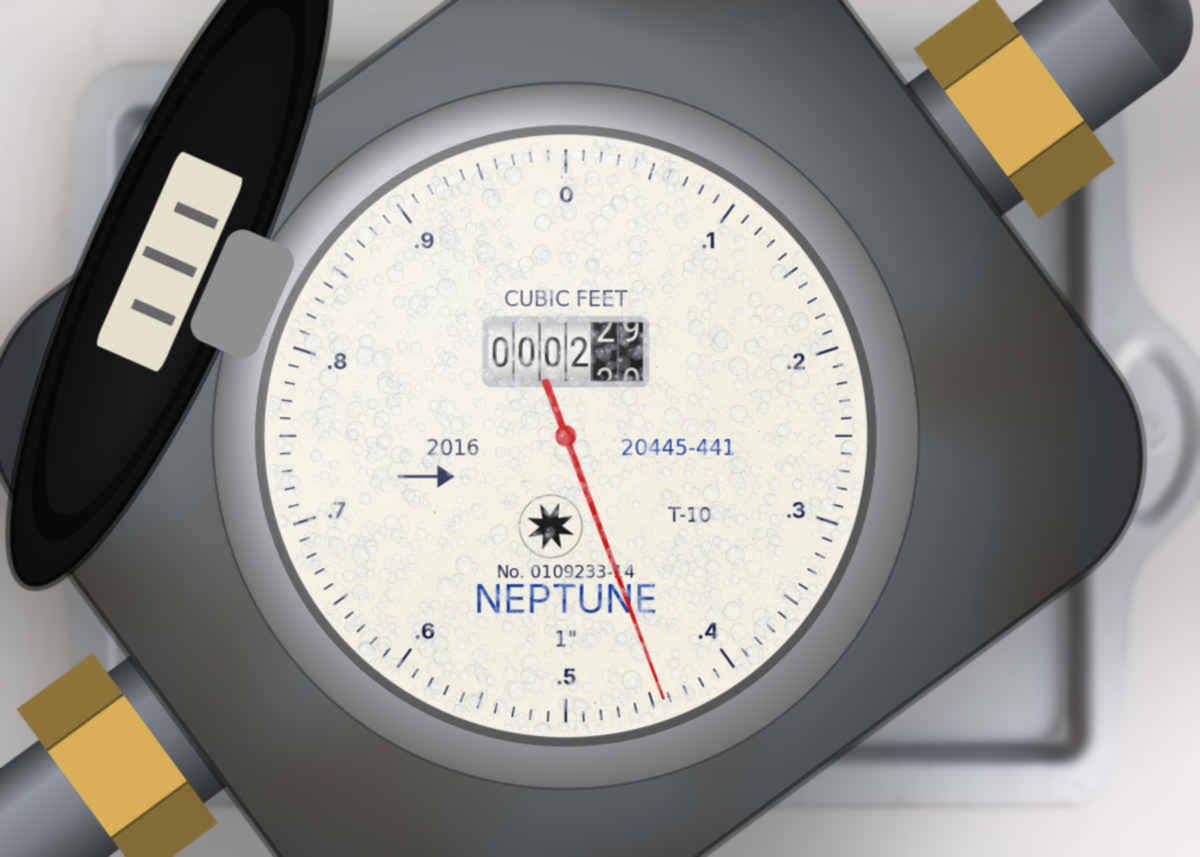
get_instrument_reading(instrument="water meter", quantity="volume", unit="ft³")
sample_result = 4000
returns 229.44
